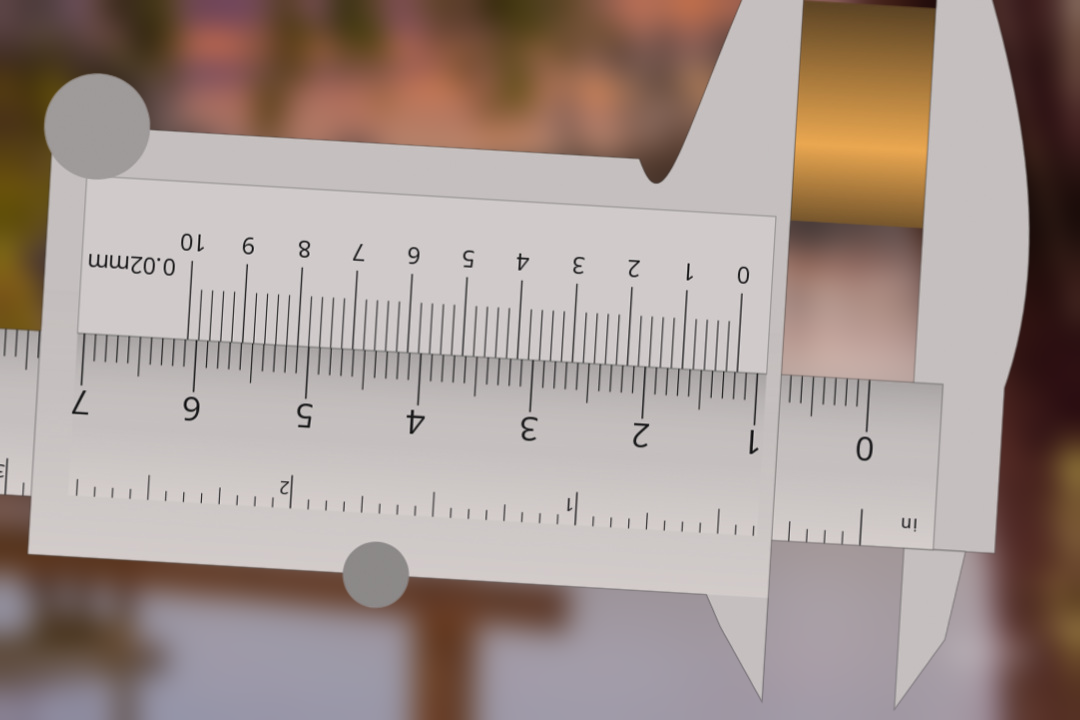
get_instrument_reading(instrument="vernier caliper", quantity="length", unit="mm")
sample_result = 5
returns 11.8
